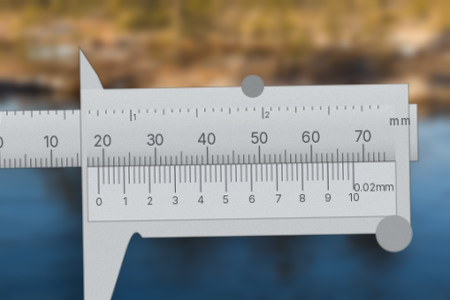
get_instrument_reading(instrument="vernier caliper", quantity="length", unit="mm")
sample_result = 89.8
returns 19.0
